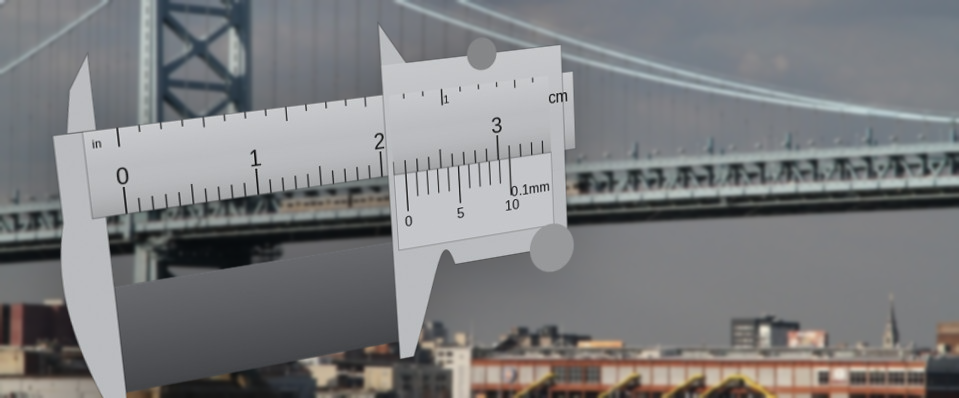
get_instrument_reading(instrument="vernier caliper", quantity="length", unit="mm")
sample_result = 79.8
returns 22.0
